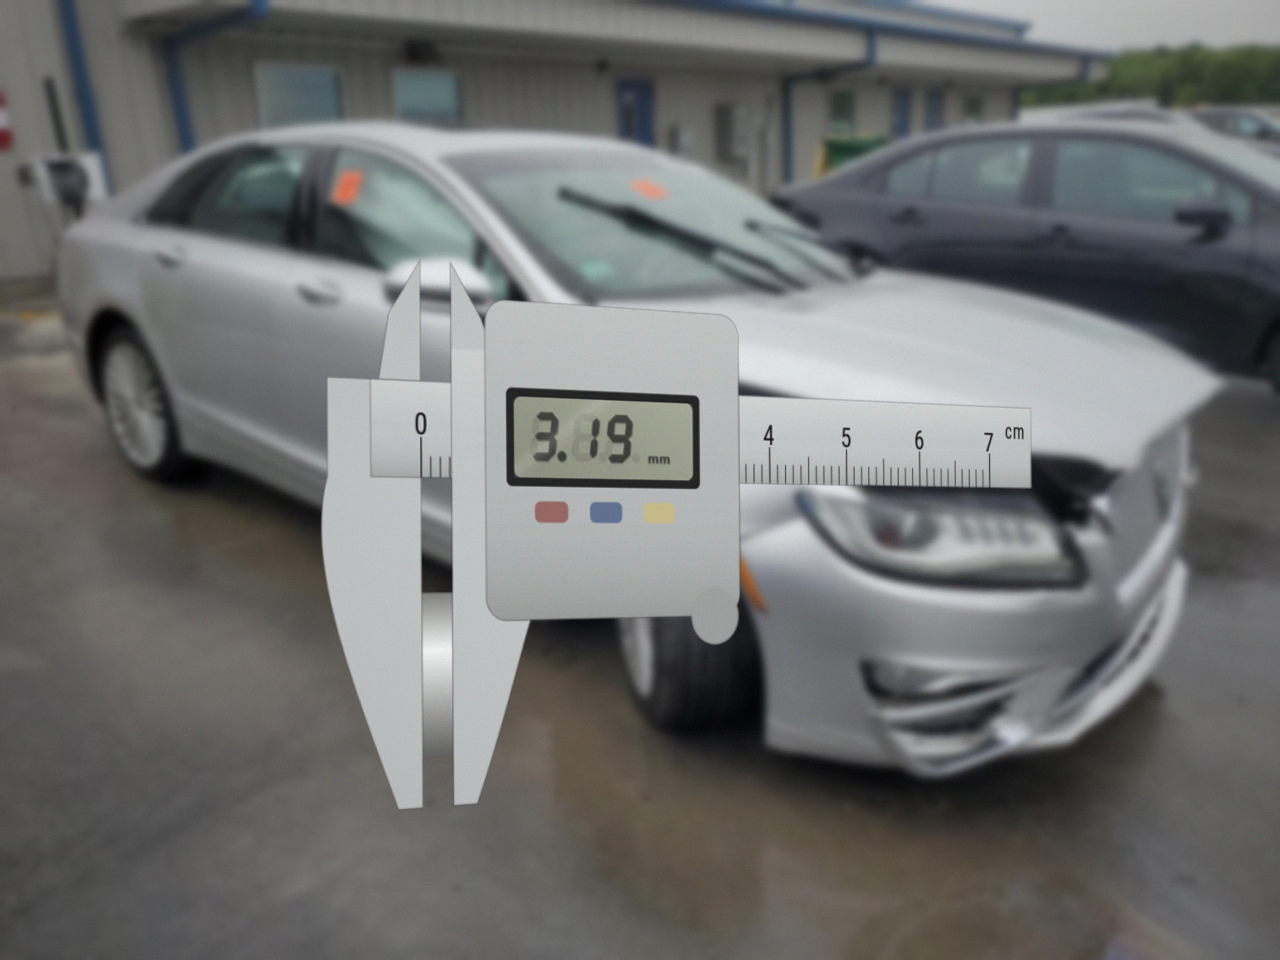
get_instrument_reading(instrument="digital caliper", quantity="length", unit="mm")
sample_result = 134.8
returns 3.19
